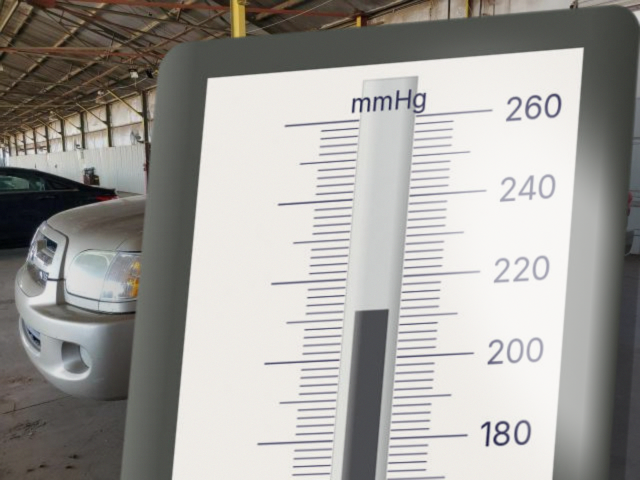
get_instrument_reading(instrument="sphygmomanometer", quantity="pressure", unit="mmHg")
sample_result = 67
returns 212
